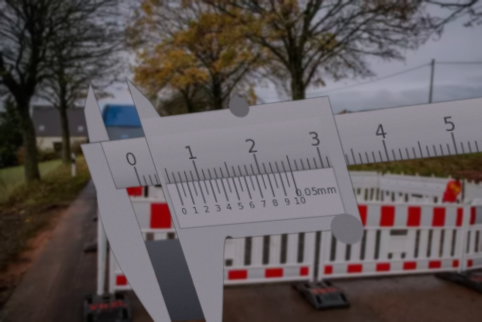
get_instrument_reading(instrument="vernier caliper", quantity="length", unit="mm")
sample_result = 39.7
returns 6.0
